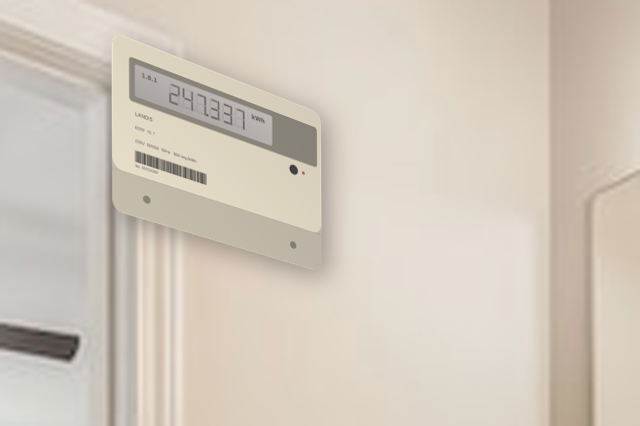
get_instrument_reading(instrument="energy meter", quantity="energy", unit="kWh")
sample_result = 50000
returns 247.337
